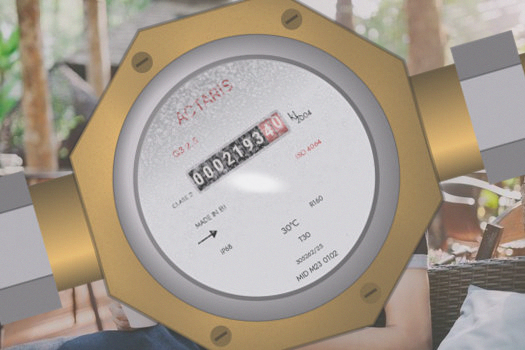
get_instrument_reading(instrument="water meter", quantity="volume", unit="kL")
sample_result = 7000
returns 2193.40
